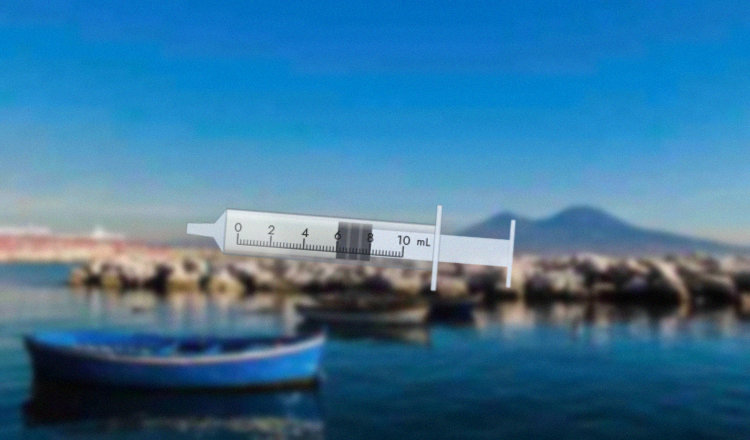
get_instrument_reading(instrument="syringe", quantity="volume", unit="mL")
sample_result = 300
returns 6
